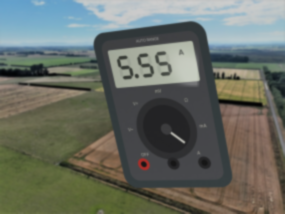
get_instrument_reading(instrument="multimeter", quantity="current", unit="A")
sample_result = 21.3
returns 5.55
